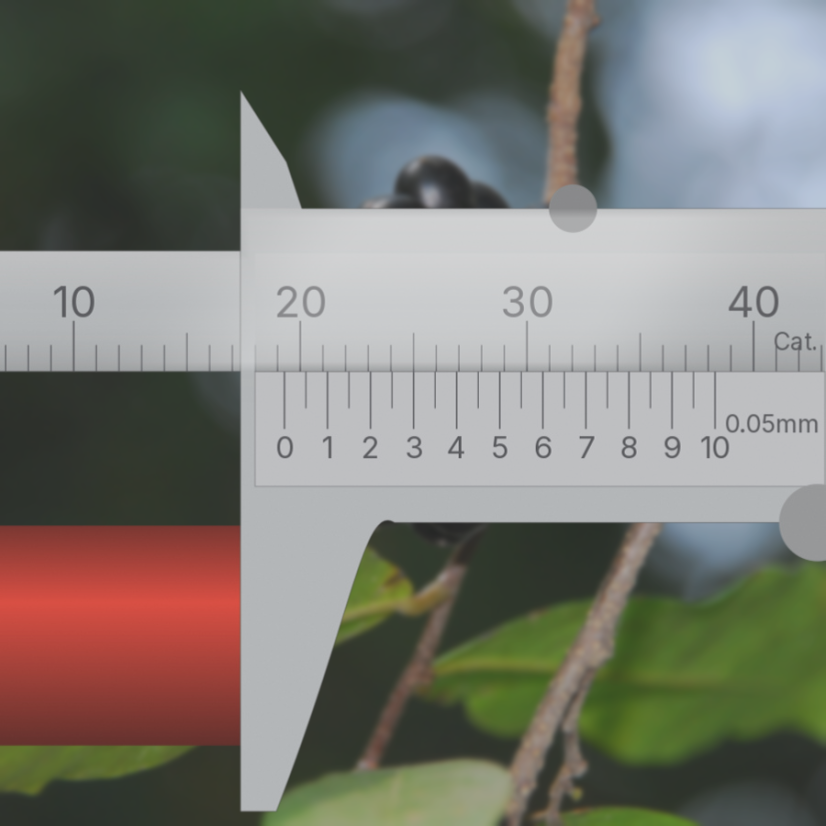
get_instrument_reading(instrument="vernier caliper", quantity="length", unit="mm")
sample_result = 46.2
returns 19.30
